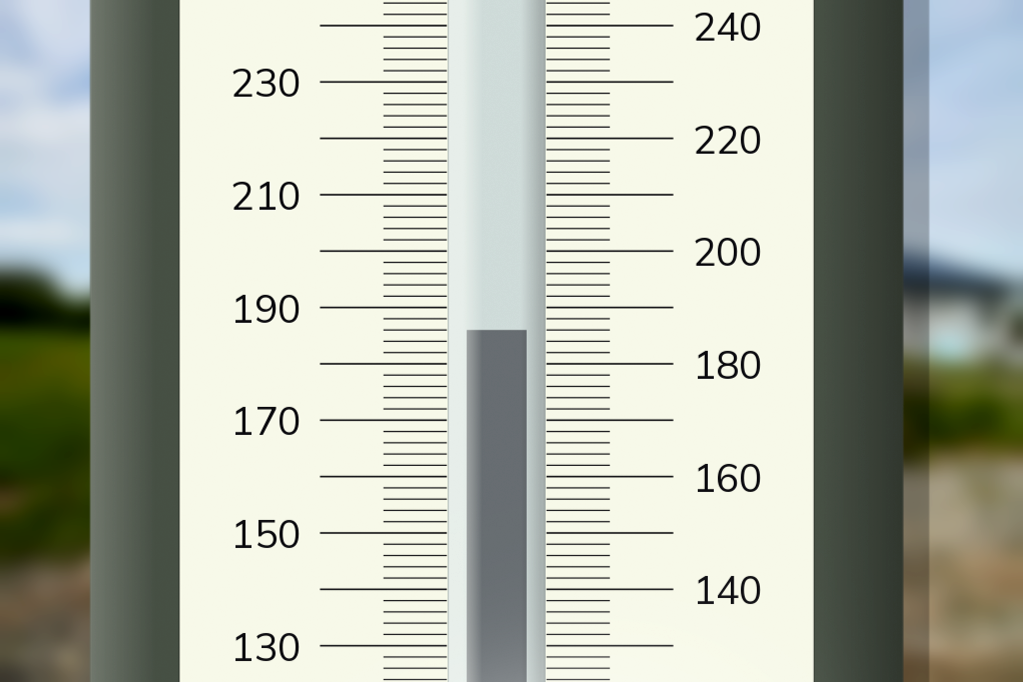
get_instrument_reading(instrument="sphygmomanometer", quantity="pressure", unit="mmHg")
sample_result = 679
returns 186
